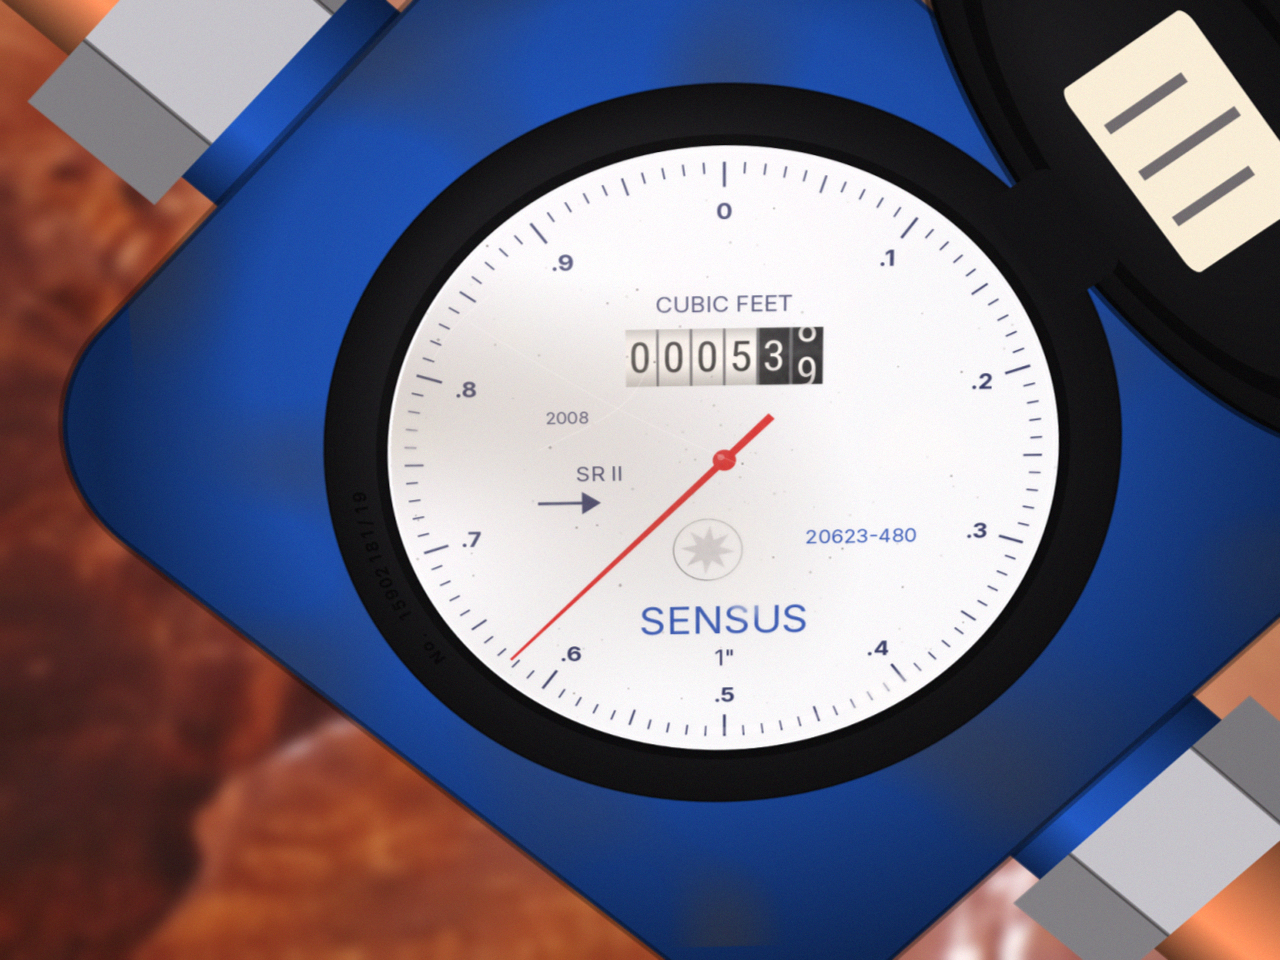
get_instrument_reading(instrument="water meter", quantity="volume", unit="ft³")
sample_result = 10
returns 538.62
